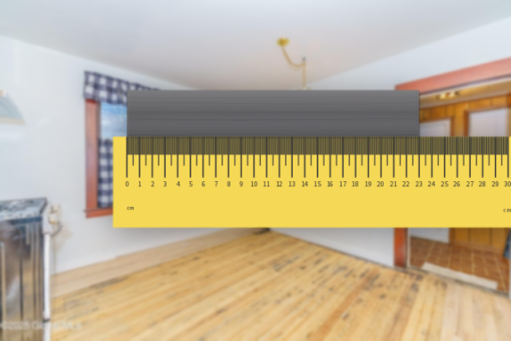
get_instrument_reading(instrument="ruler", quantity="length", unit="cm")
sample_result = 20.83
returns 23
